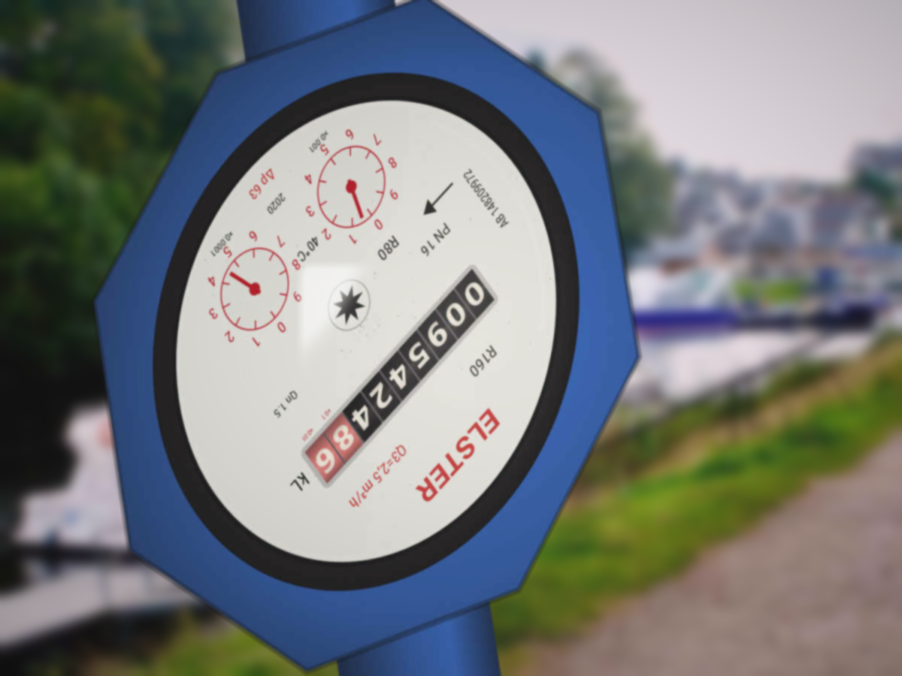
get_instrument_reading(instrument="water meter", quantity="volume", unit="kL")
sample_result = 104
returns 95424.8604
